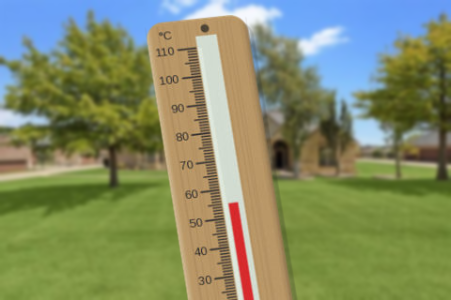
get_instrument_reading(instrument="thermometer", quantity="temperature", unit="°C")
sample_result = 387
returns 55
